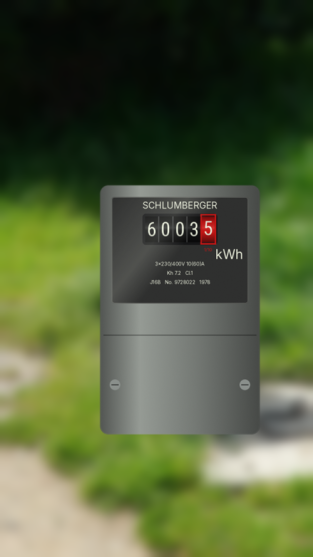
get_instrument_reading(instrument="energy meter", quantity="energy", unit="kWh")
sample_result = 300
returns 6003.5
